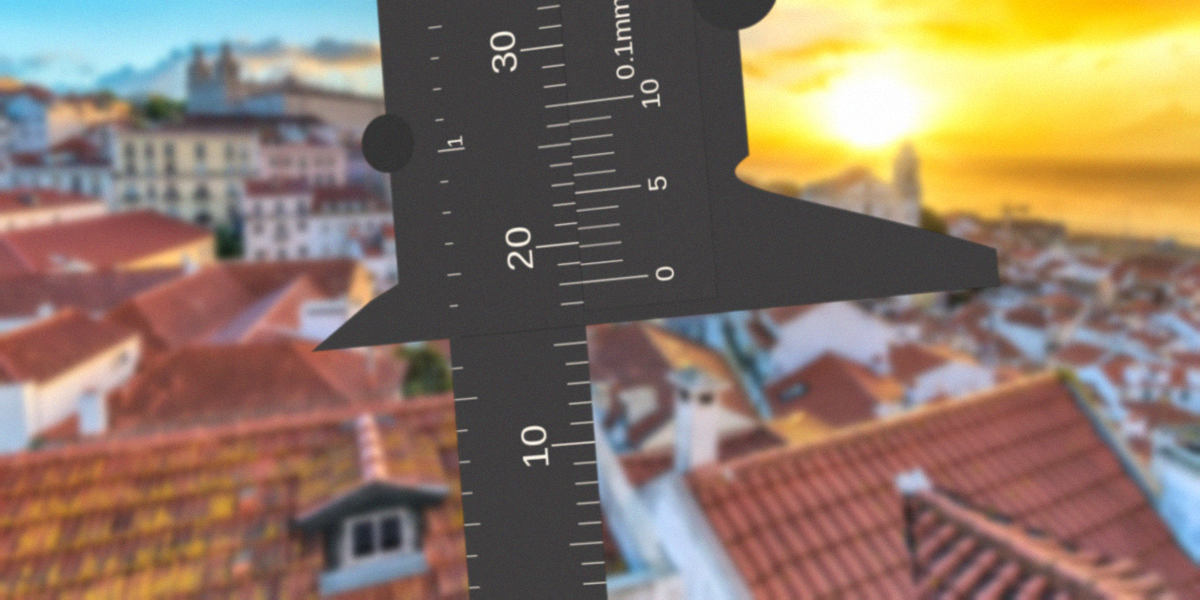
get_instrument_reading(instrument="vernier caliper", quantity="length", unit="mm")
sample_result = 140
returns 18.0
